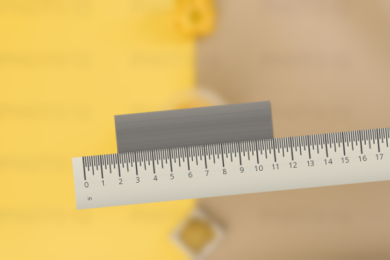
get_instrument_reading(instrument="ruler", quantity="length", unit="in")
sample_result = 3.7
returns 9
